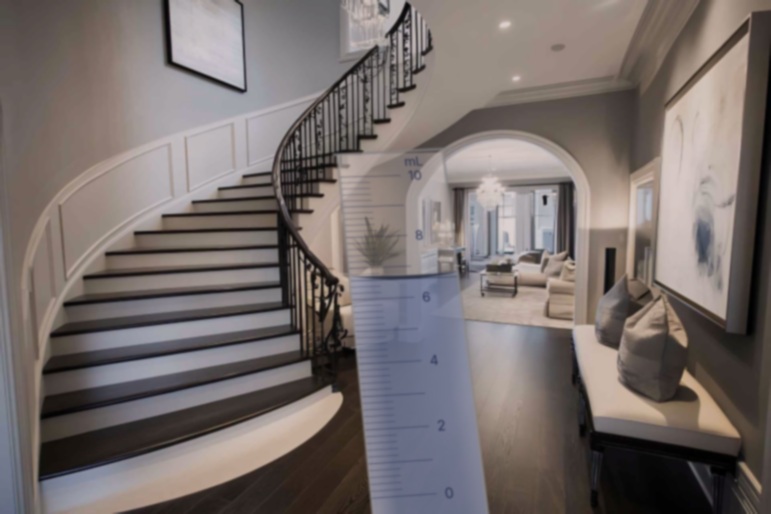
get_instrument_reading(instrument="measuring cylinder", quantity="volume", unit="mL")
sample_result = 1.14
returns 6.6
